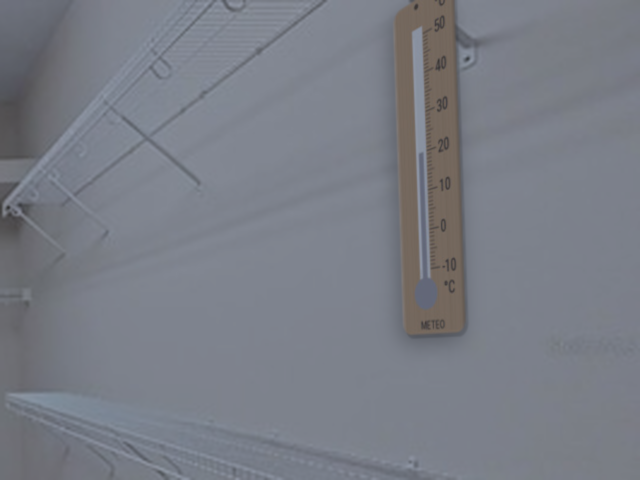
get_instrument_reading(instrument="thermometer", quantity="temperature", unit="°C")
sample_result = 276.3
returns 20
